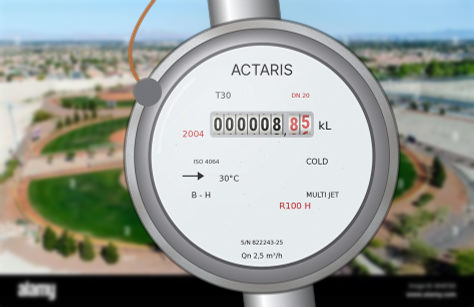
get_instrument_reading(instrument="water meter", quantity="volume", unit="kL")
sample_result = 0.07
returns 8.85
